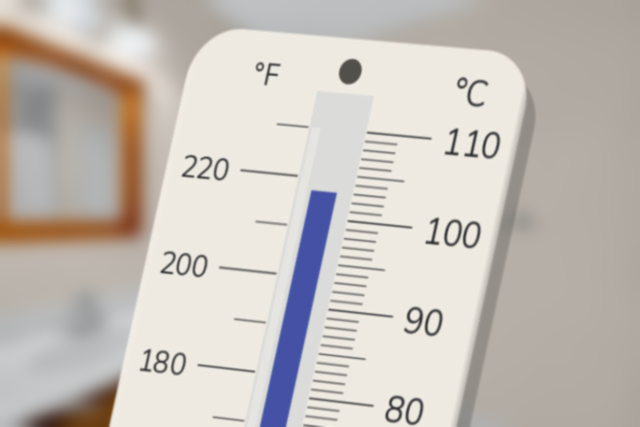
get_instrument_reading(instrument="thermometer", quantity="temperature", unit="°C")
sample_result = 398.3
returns 103
